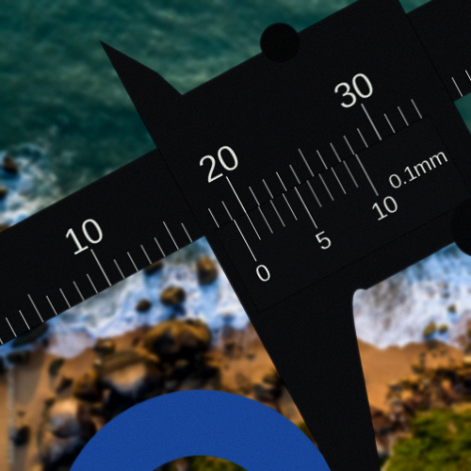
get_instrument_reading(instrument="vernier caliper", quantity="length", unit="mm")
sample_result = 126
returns 19.1
